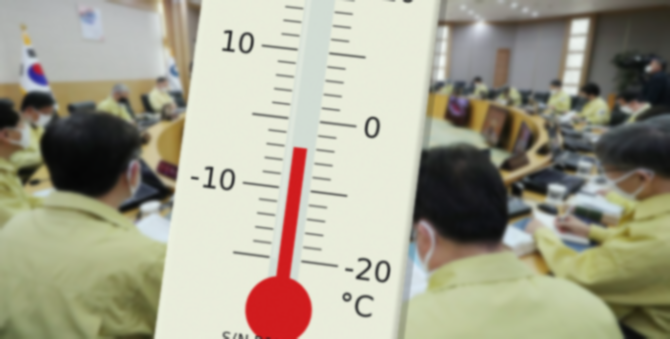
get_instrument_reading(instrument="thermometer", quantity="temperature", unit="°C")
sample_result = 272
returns -4
